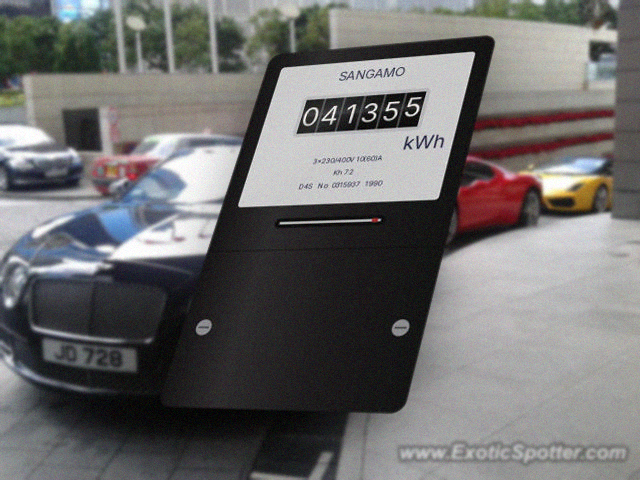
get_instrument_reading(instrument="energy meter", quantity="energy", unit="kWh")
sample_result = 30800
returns 41355
